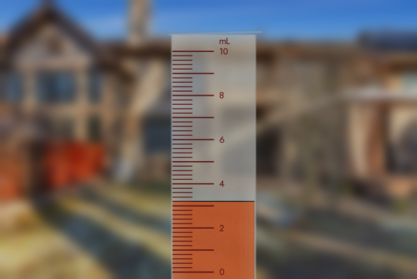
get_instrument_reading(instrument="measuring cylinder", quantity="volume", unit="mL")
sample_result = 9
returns 3.2
